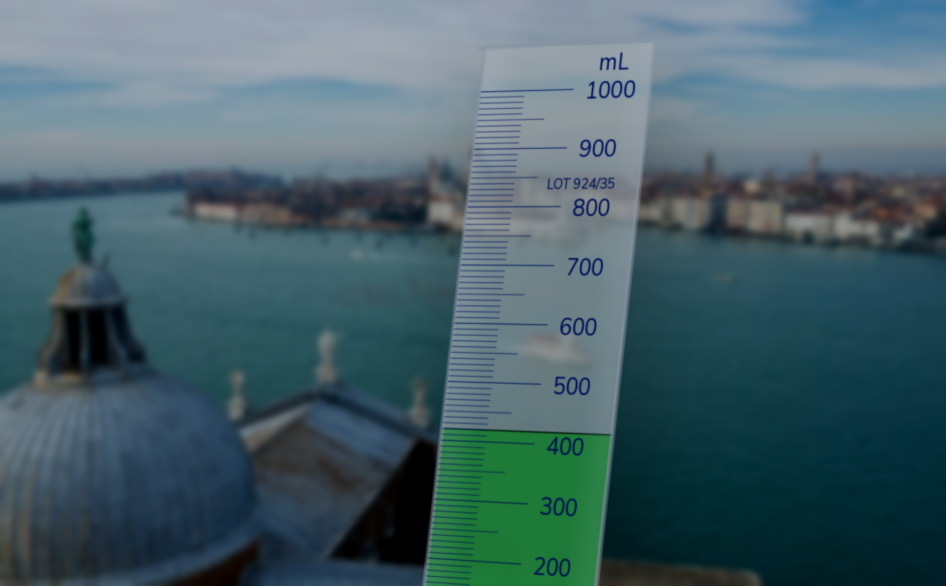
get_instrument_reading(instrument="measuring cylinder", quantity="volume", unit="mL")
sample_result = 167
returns 420
